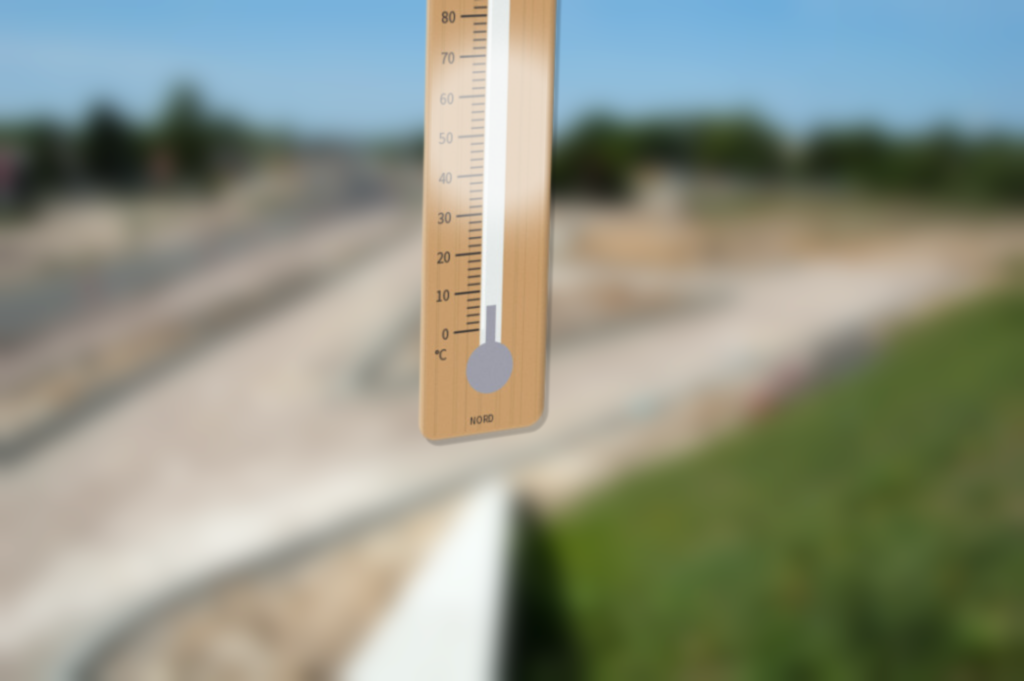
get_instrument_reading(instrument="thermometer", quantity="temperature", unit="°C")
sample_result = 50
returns 6
